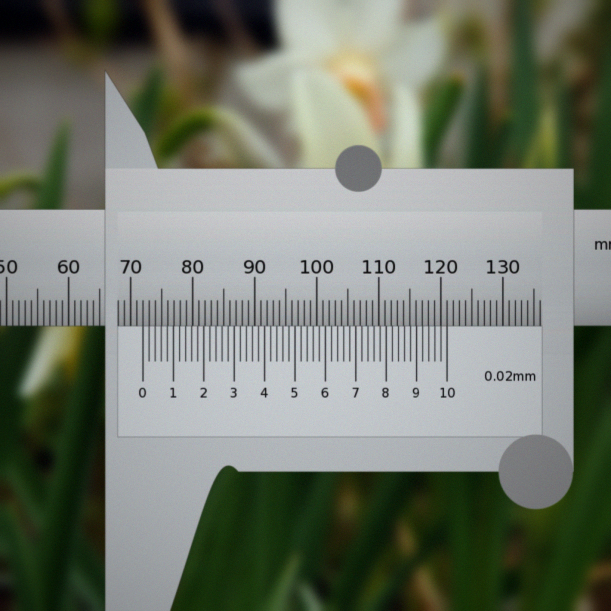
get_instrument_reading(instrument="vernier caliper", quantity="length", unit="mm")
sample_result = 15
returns 72.0
